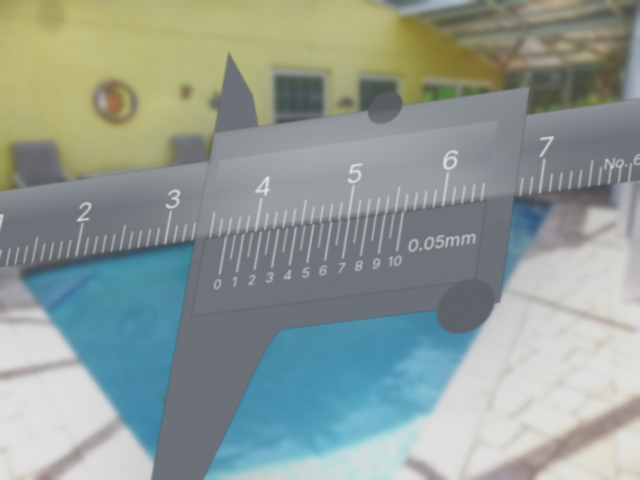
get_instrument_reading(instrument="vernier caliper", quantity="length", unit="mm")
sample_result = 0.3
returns 36.8
